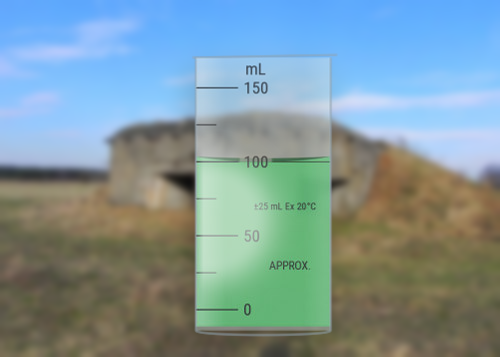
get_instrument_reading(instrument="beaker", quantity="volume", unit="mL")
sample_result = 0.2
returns 100
